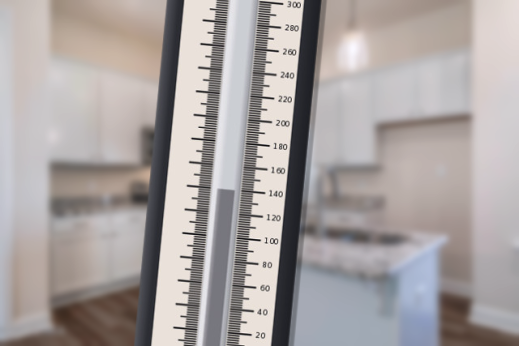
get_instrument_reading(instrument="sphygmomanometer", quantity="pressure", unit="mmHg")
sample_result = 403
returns 140
